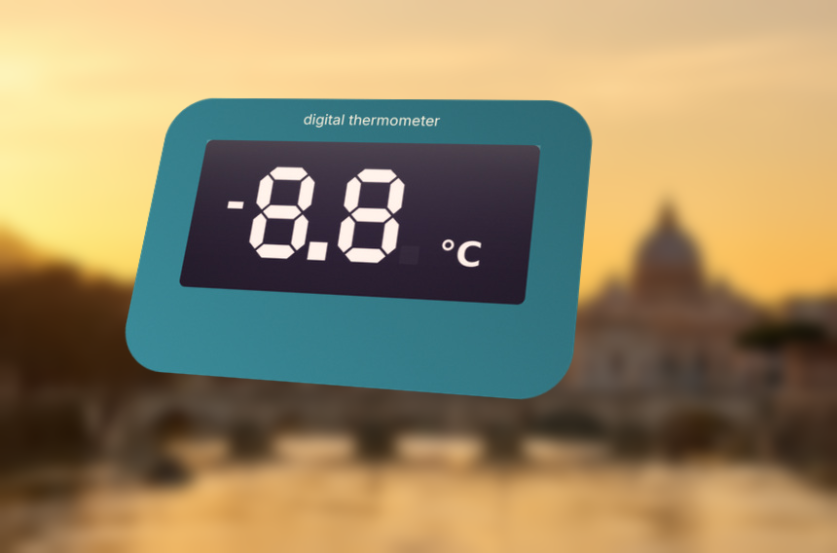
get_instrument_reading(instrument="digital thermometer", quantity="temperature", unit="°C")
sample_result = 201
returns -8.8
